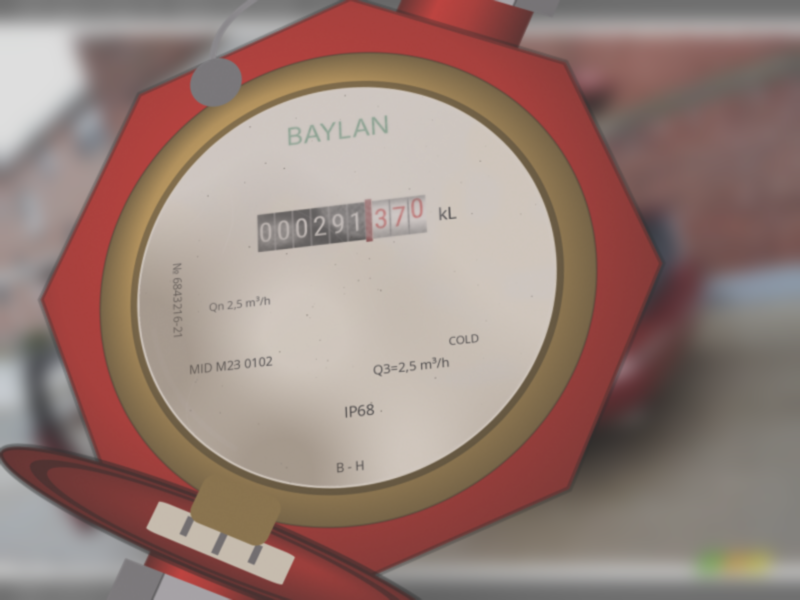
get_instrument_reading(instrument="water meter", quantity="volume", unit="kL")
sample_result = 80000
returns 291.370
